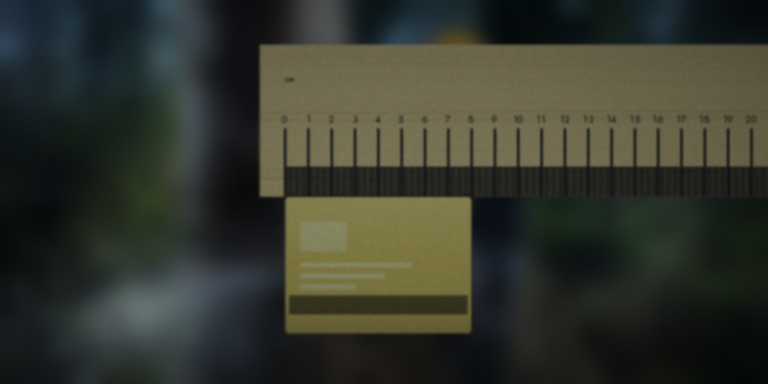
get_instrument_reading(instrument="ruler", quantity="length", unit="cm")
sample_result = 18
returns 8
